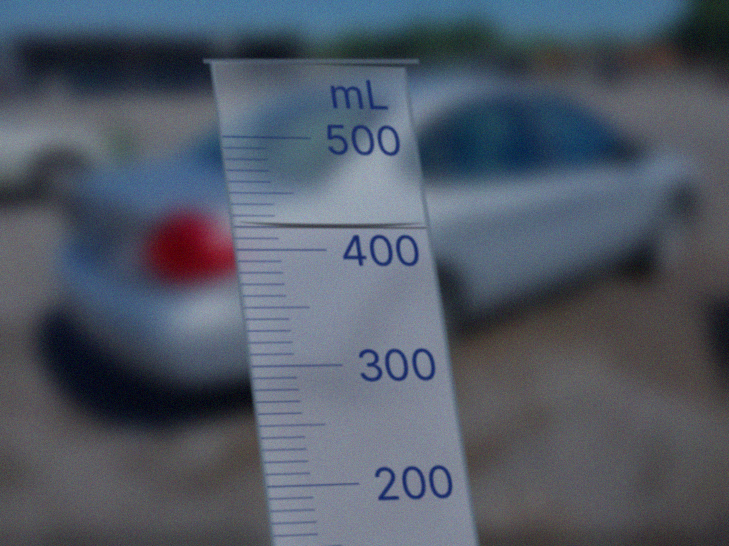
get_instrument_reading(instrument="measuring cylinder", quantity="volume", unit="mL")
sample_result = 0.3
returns 420
